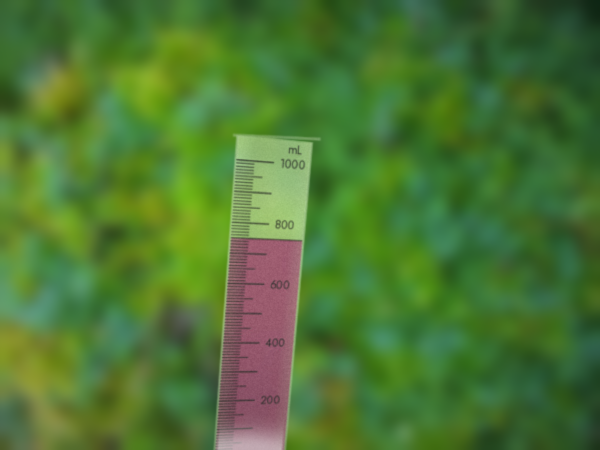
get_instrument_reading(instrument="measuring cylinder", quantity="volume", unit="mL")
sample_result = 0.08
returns 750
